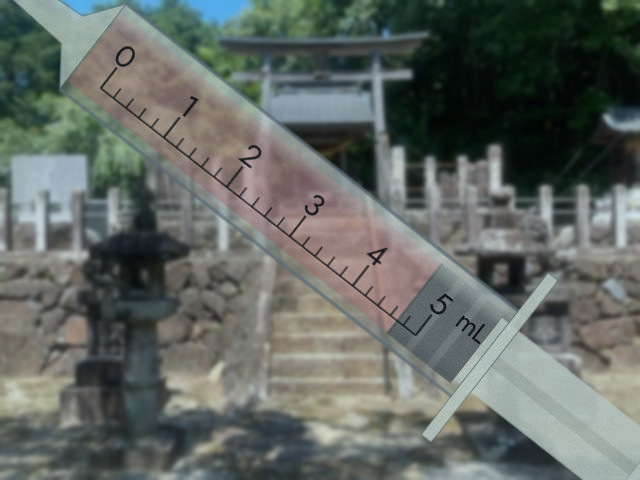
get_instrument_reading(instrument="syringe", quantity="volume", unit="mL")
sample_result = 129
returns 4.7
